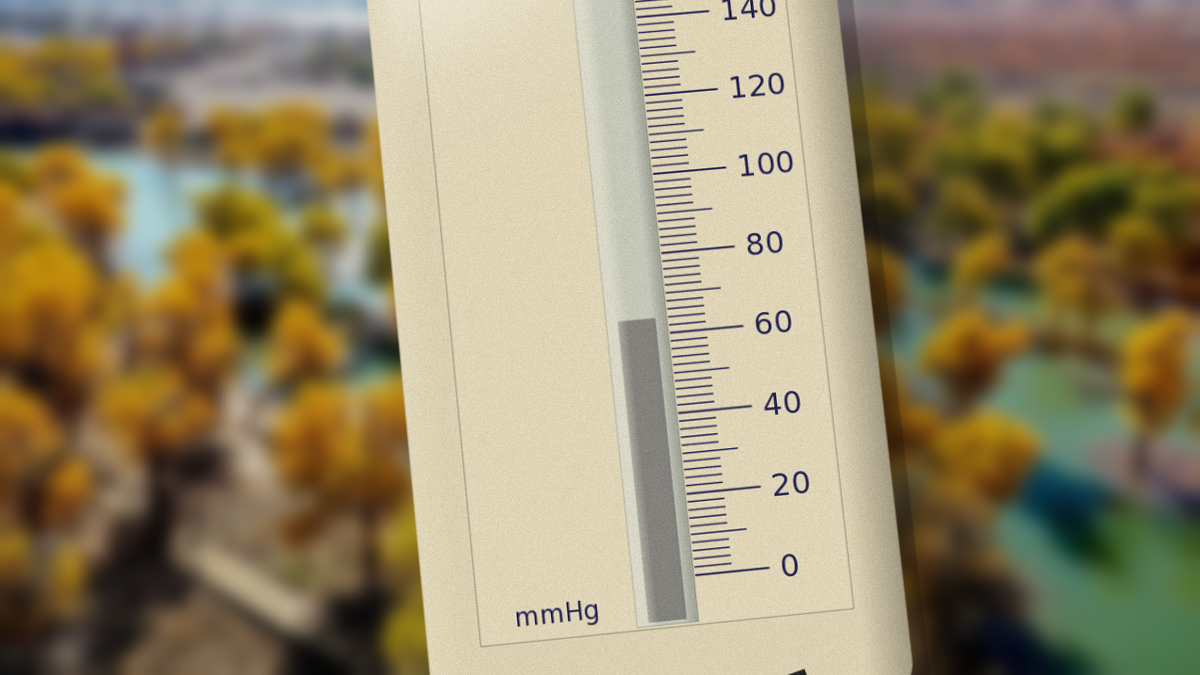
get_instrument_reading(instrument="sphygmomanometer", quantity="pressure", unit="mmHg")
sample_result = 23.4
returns 64
